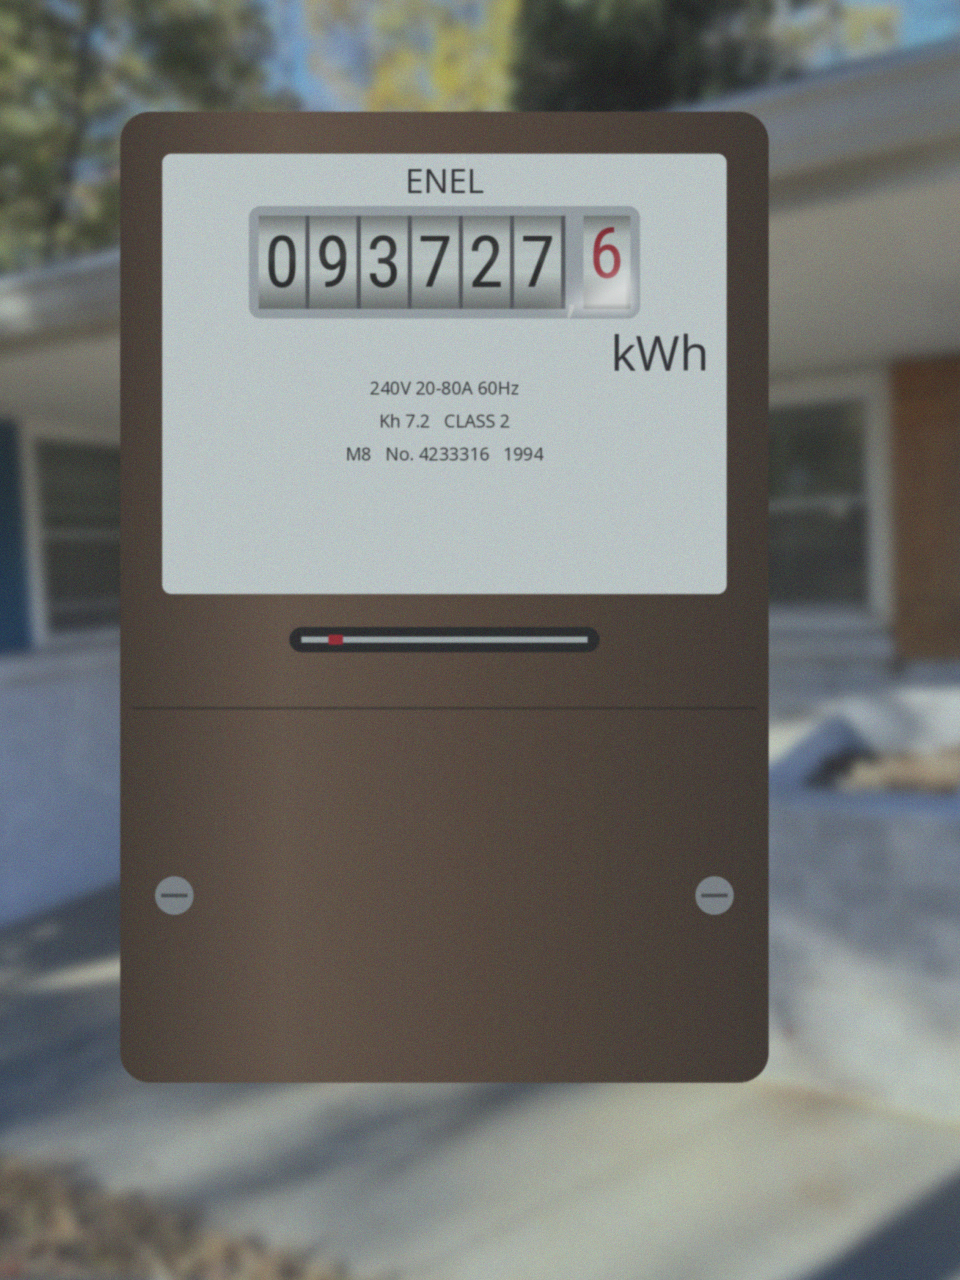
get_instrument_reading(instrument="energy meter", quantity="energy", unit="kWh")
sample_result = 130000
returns 93727.6
